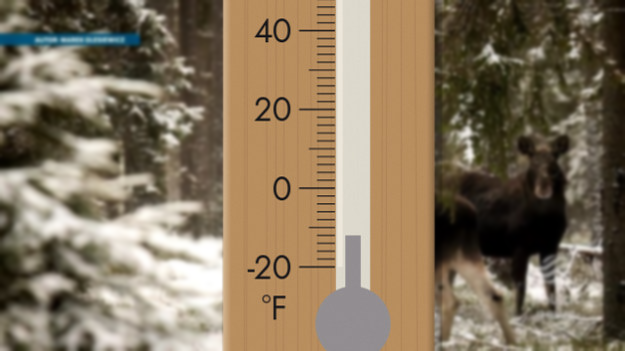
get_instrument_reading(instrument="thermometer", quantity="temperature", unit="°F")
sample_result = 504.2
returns -12
